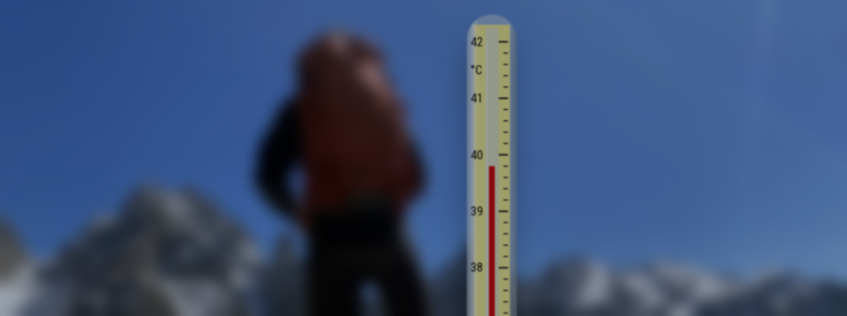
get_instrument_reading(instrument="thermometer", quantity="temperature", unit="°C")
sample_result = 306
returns 39.8
